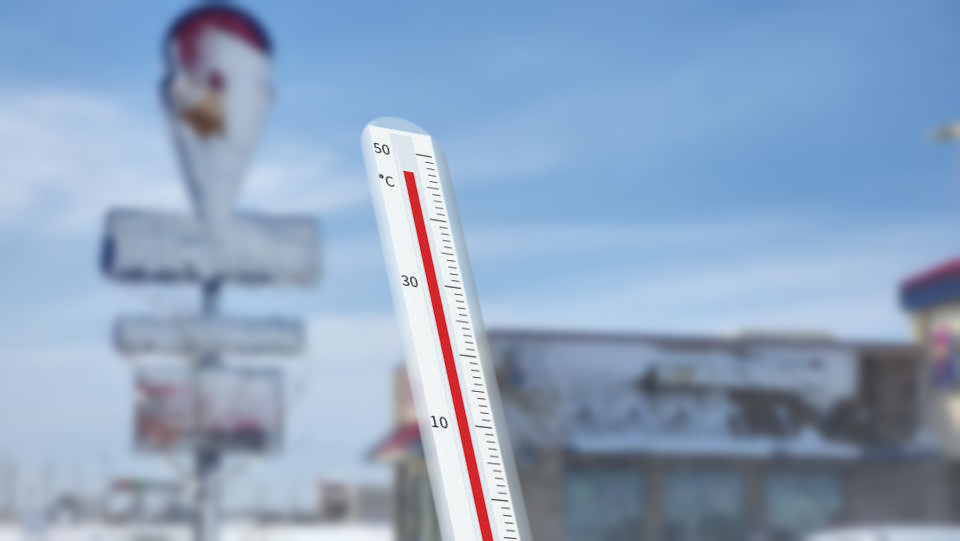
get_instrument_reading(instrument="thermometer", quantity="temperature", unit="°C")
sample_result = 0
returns 47
